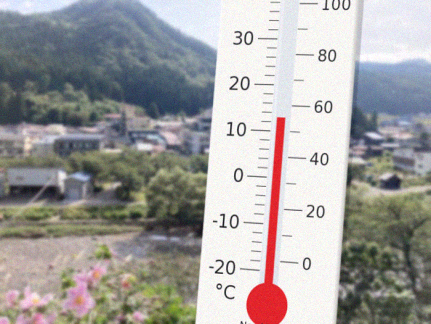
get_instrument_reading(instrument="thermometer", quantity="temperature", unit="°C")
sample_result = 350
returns 13
